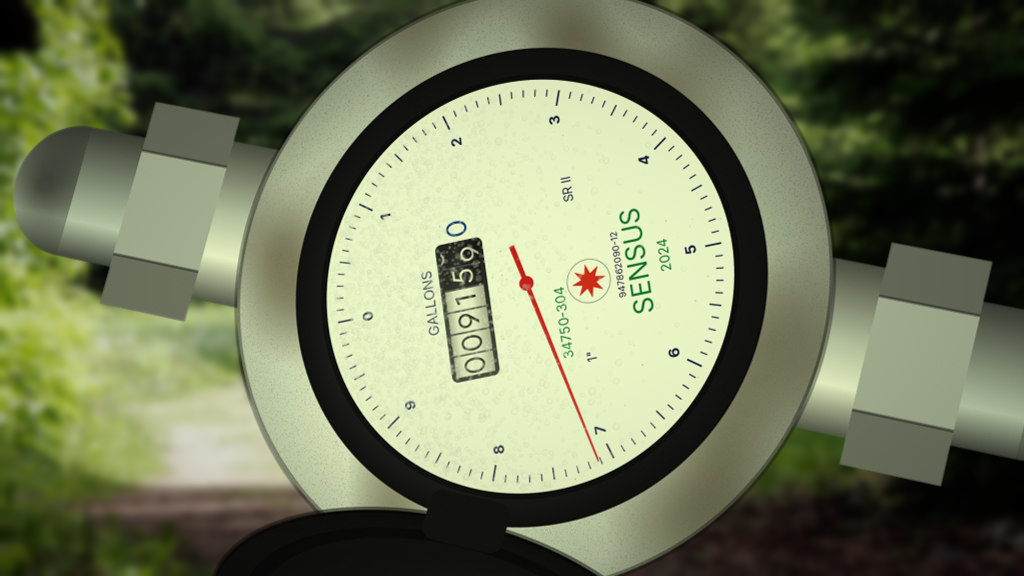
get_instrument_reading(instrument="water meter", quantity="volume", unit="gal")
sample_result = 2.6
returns 91587.1
